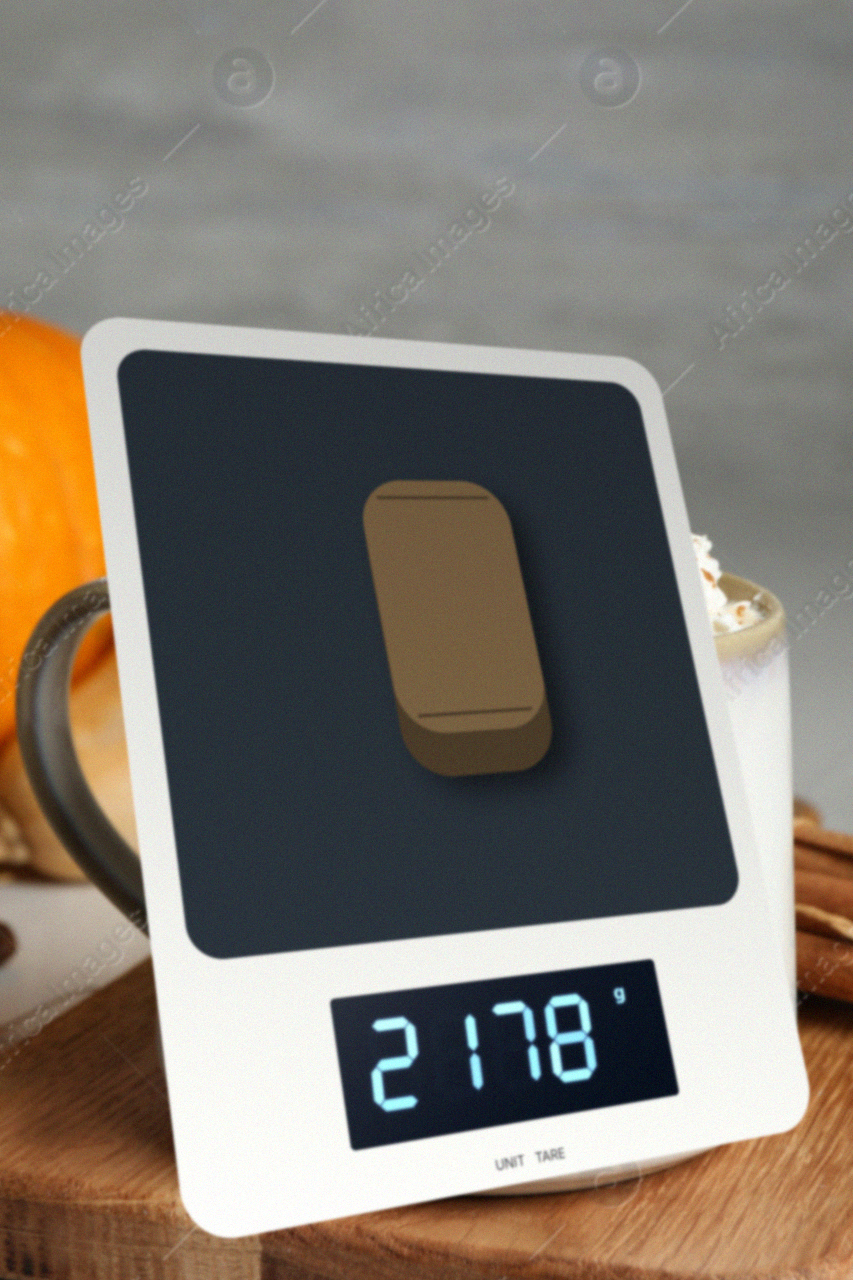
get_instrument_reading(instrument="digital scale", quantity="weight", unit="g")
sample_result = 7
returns 2178
